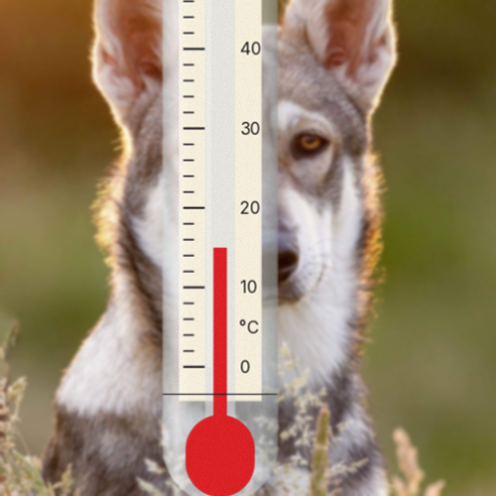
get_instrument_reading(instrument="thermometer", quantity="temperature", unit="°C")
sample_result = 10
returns 15
